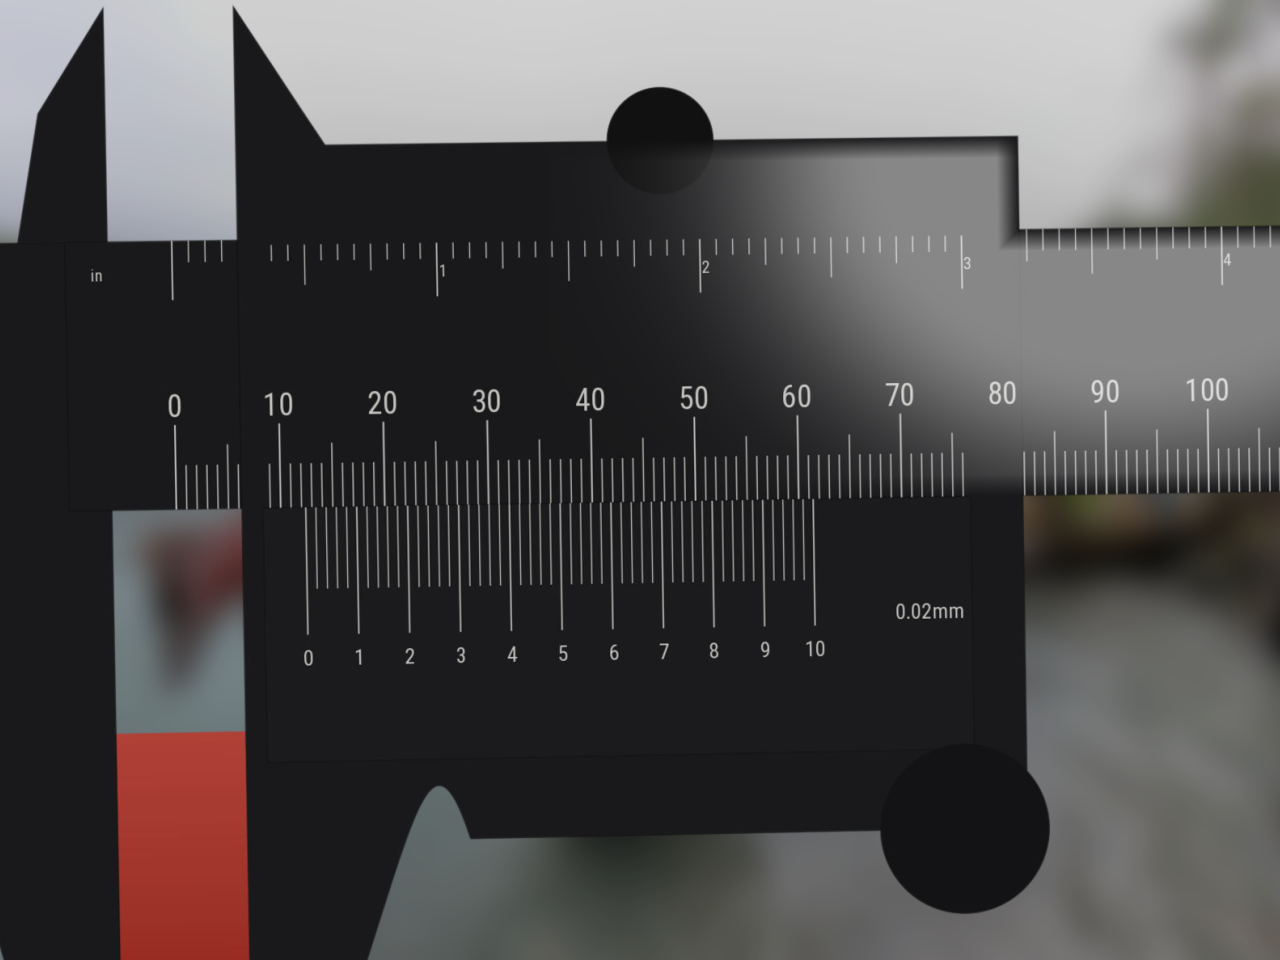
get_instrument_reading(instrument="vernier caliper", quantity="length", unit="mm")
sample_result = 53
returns 12.4
